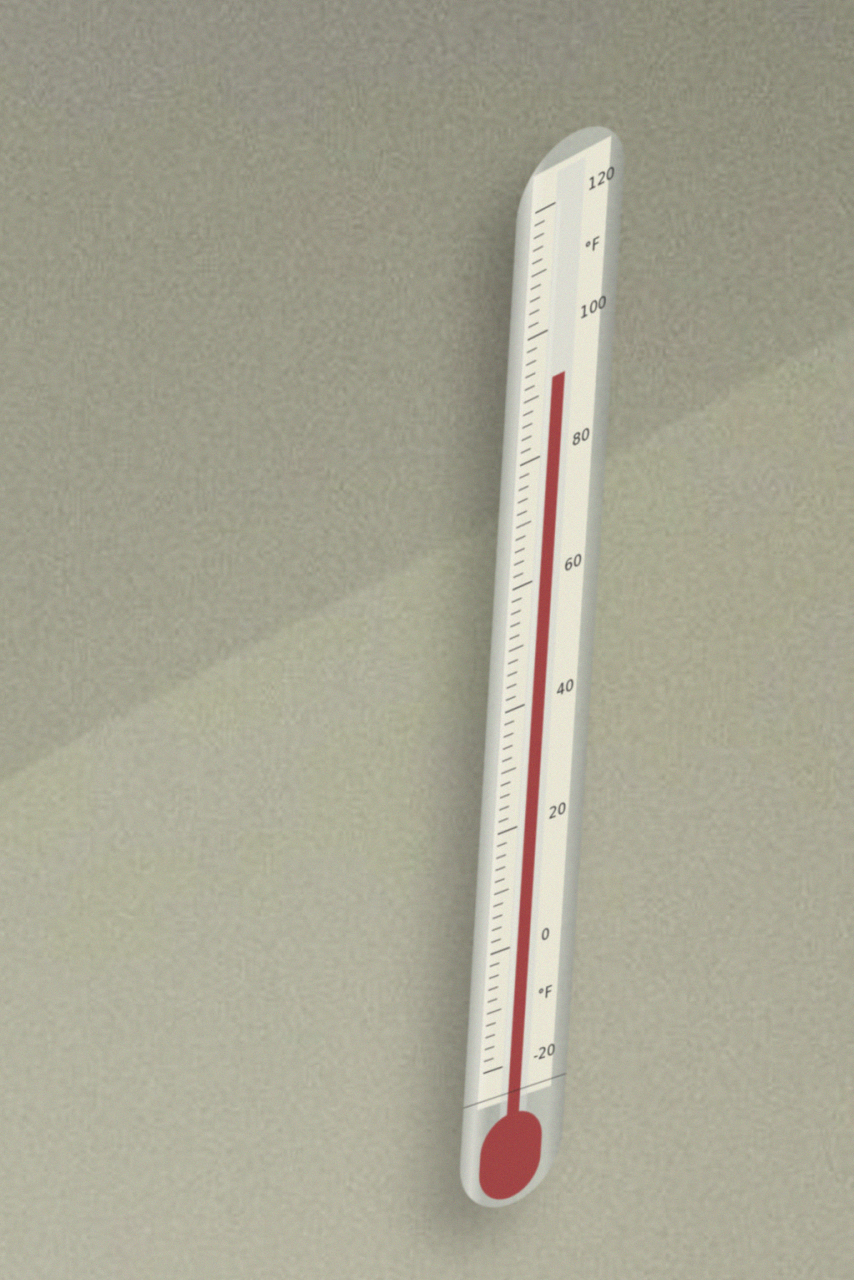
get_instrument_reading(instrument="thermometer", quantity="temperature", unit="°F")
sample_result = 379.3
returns 92
